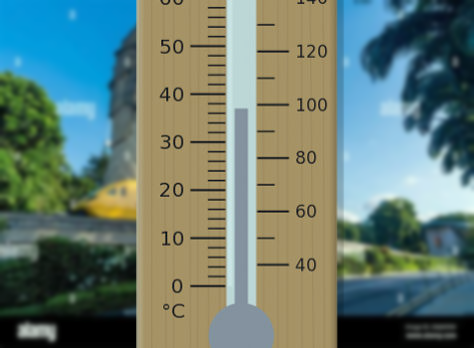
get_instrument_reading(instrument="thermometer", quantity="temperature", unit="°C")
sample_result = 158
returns 37
